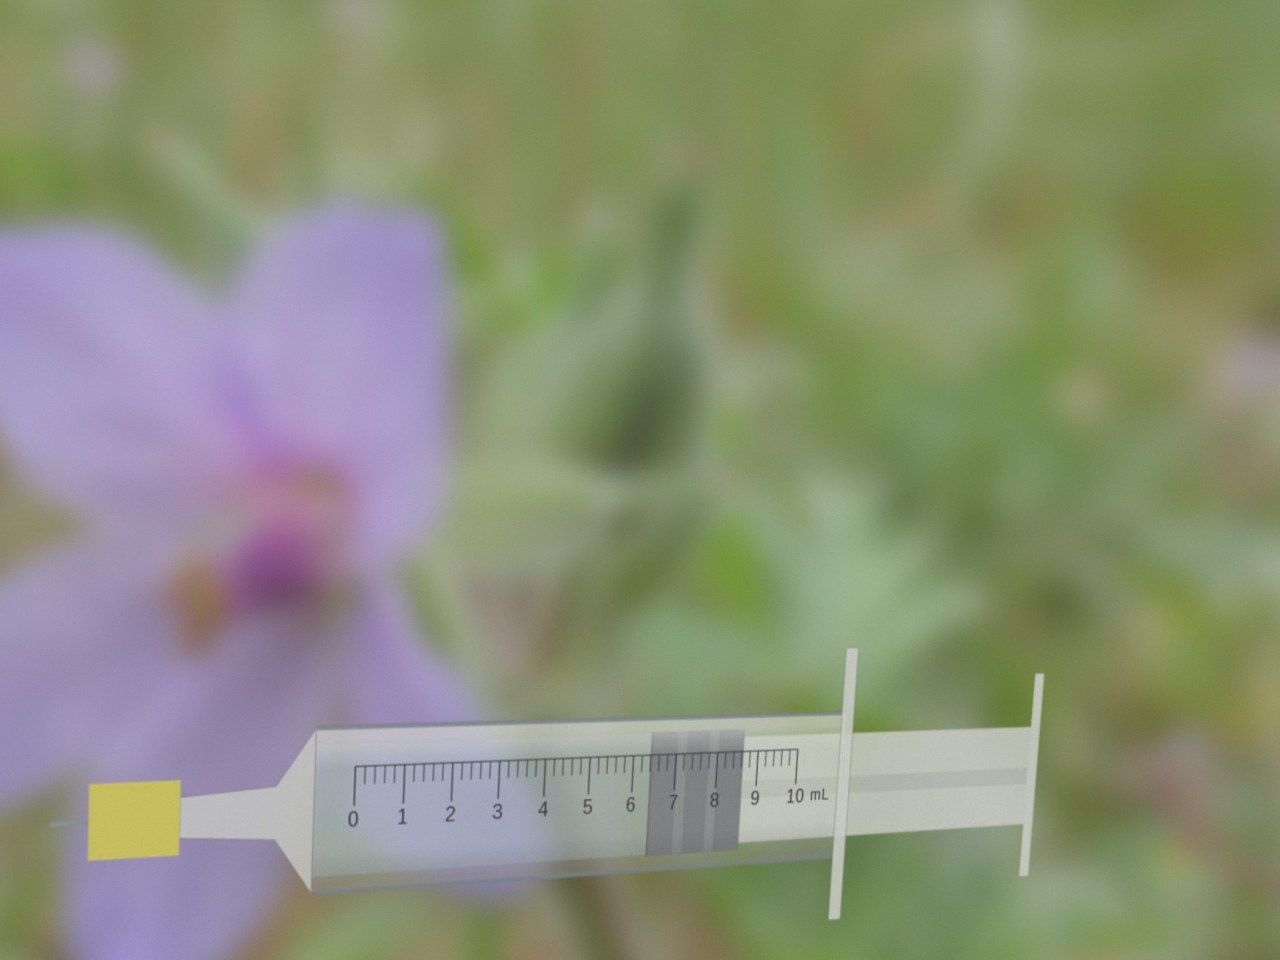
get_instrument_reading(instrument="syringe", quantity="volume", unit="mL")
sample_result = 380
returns 6.4
